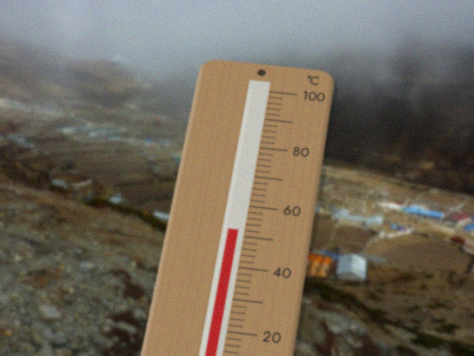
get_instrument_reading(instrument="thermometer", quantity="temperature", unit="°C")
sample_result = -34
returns 52
